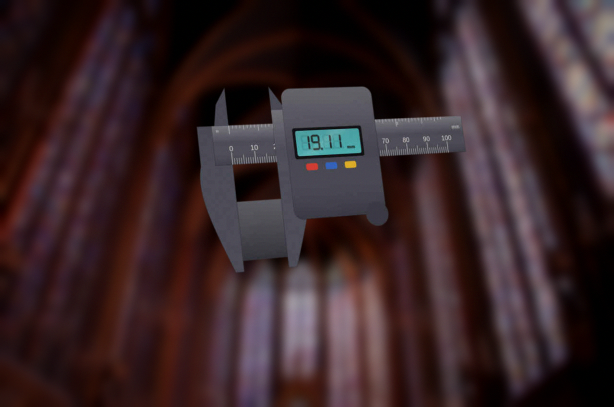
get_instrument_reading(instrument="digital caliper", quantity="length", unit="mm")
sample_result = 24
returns 19.11
